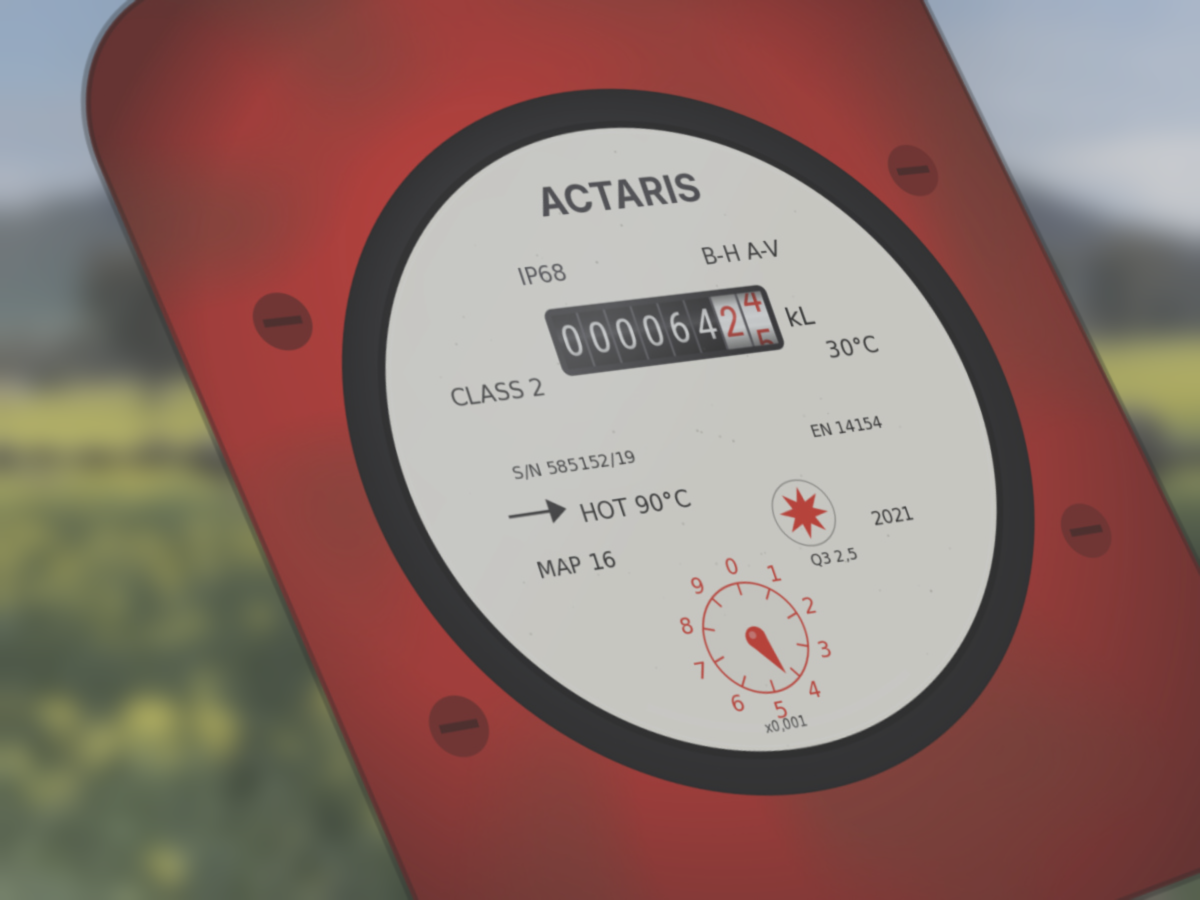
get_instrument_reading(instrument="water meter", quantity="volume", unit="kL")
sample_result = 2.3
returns 64.244
